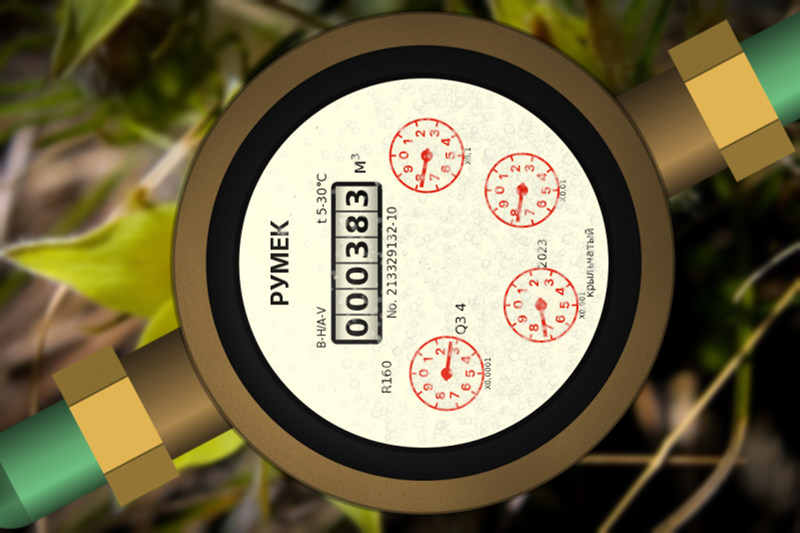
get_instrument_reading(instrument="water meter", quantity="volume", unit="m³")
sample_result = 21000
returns 383.7772
